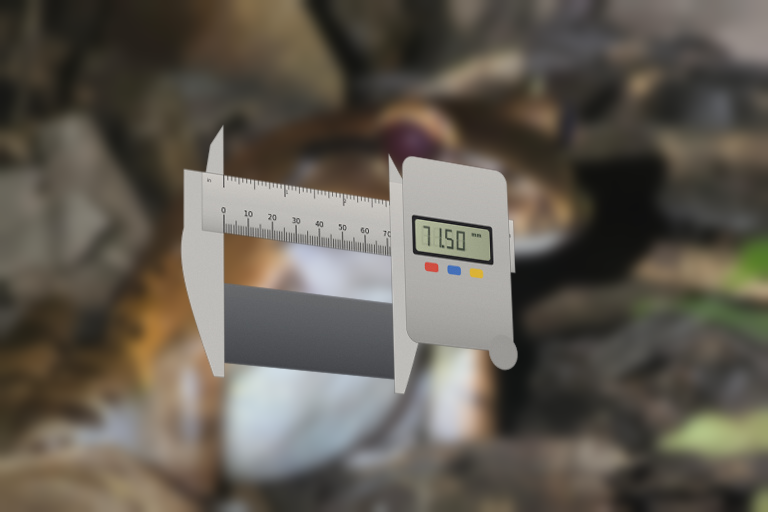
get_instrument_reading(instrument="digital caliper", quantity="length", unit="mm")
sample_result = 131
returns 71.50
